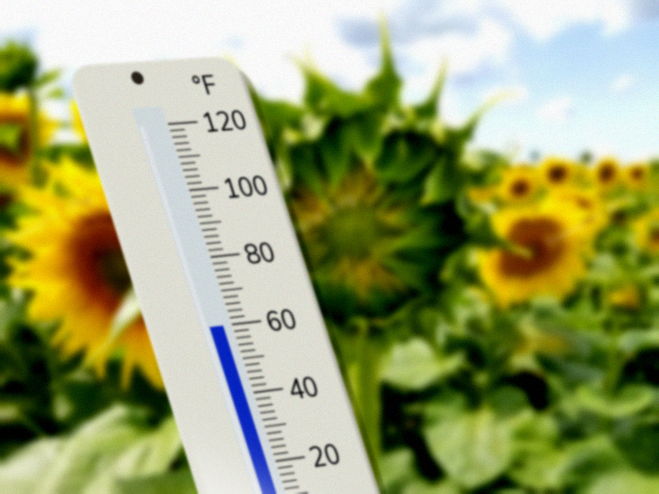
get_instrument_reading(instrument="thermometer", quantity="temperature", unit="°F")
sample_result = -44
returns 60
